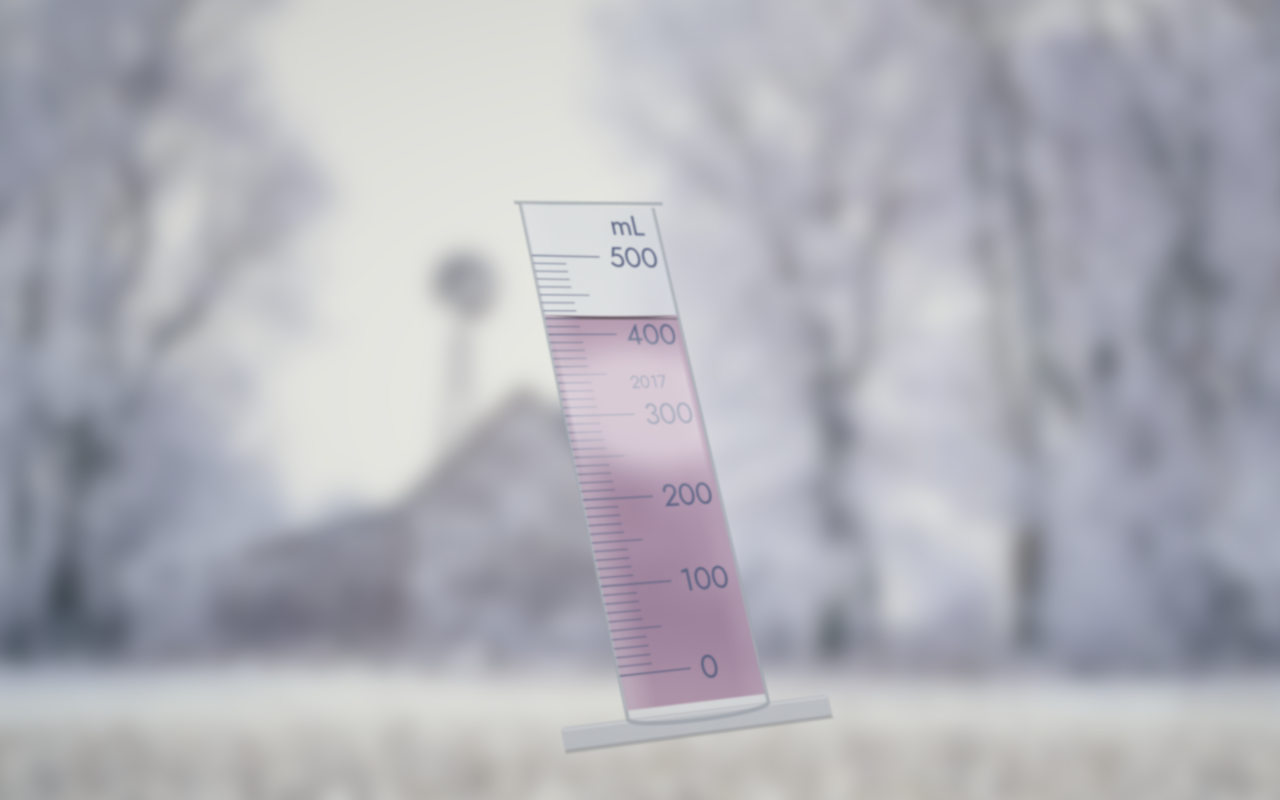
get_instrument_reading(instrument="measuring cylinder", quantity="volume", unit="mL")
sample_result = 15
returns 420
